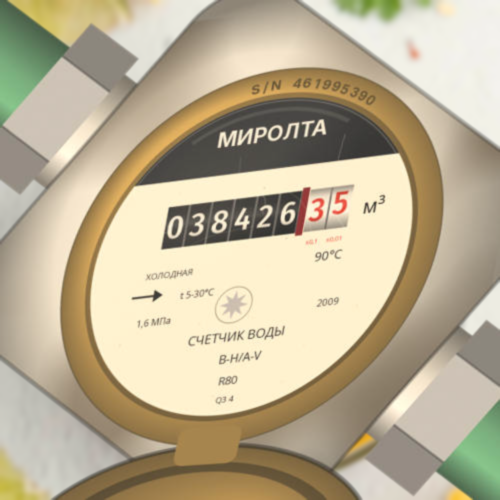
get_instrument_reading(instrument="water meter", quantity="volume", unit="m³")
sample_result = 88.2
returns 38426.35
